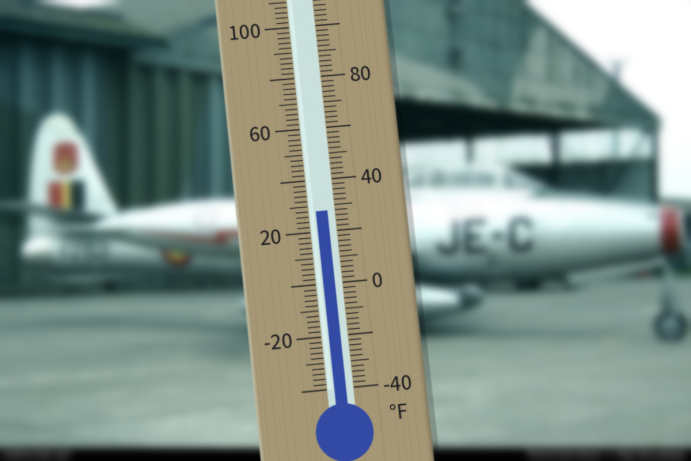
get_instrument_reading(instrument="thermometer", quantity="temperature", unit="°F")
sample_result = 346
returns 28
